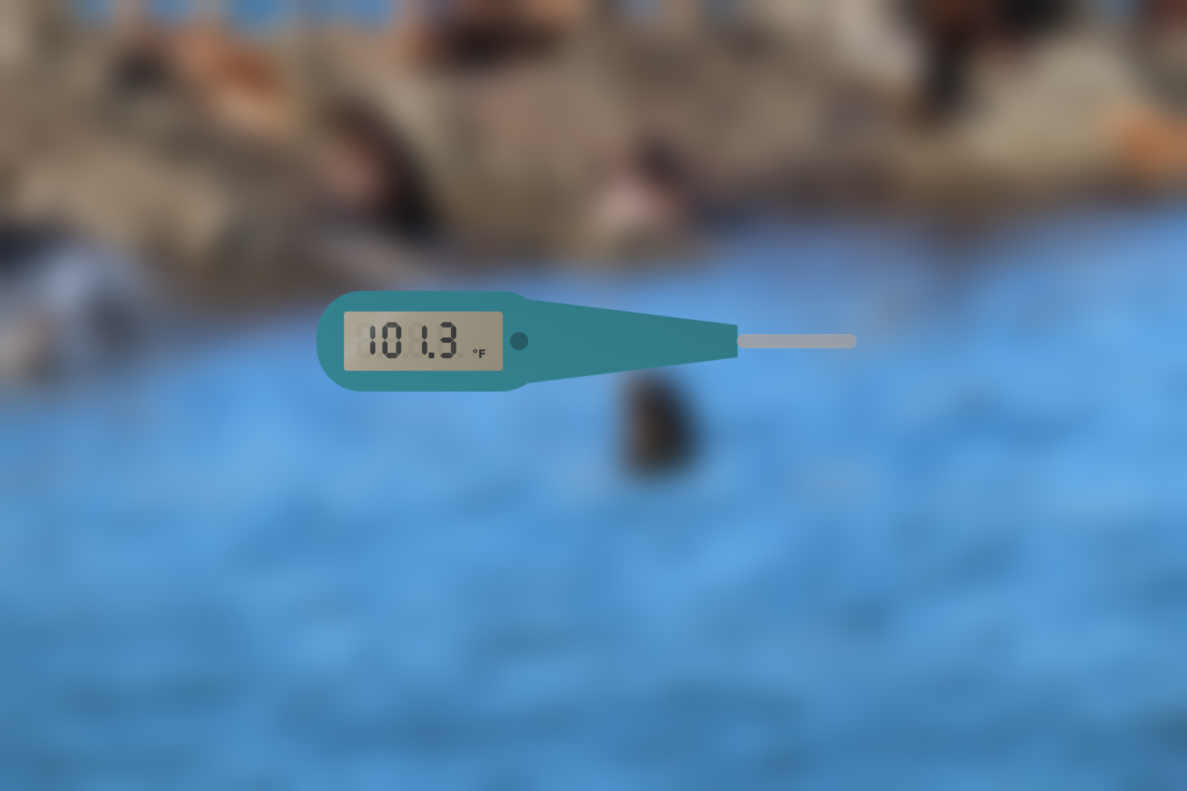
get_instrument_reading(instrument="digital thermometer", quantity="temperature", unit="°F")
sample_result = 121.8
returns 101.3
